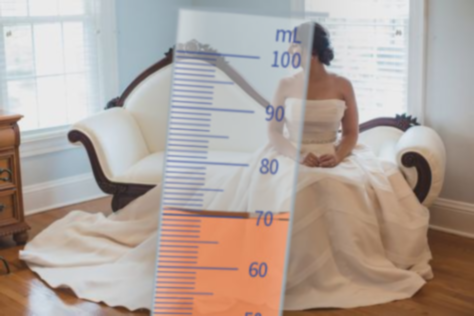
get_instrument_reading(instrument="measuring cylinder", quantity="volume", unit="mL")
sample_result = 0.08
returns 70
